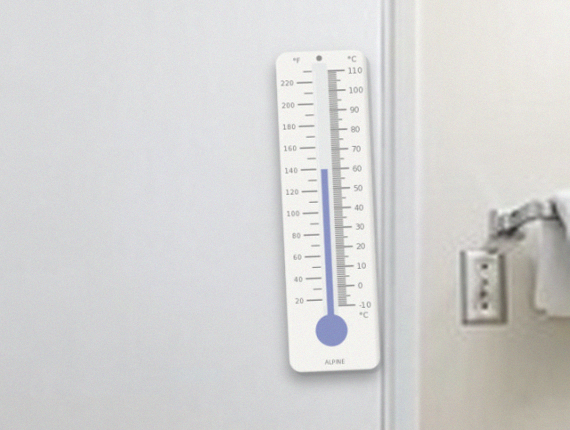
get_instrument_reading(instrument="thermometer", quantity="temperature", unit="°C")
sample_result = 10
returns 60
